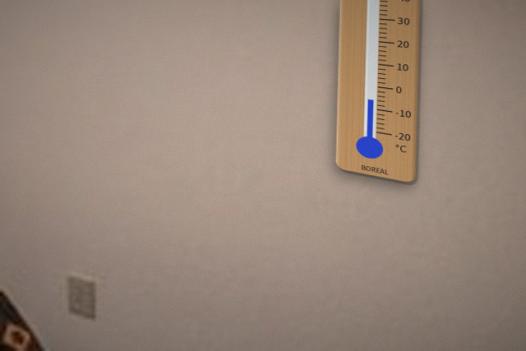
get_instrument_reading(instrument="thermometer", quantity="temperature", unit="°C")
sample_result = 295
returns -6
